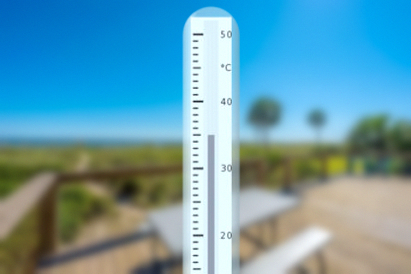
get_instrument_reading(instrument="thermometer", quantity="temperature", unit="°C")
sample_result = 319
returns 35
